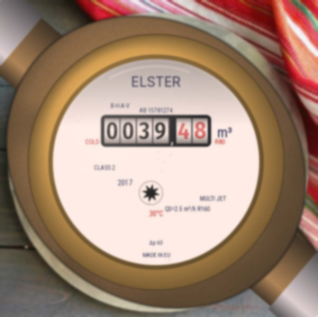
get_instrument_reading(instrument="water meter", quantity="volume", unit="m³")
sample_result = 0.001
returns 39.48
